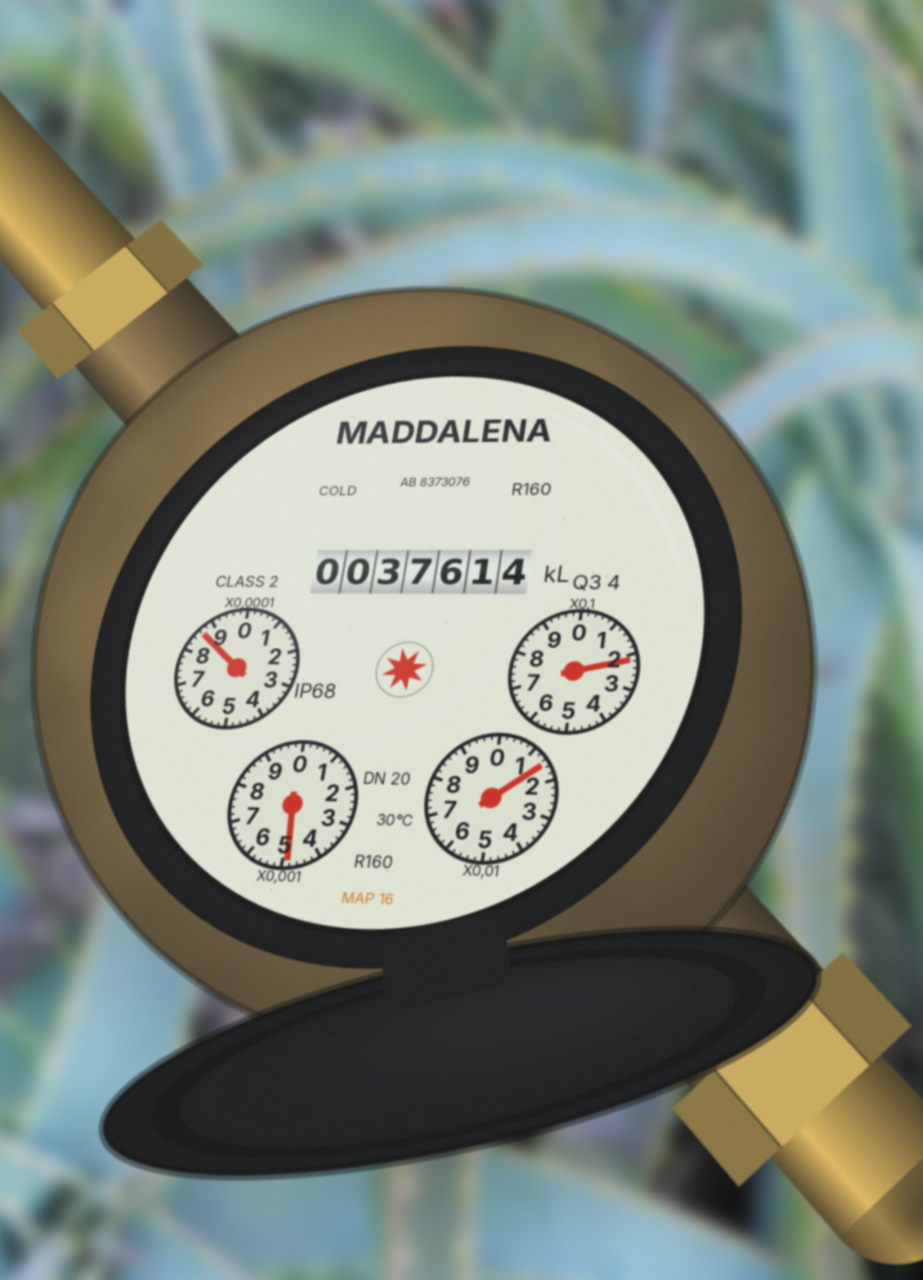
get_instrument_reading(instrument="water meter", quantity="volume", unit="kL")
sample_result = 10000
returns 37614.2148
